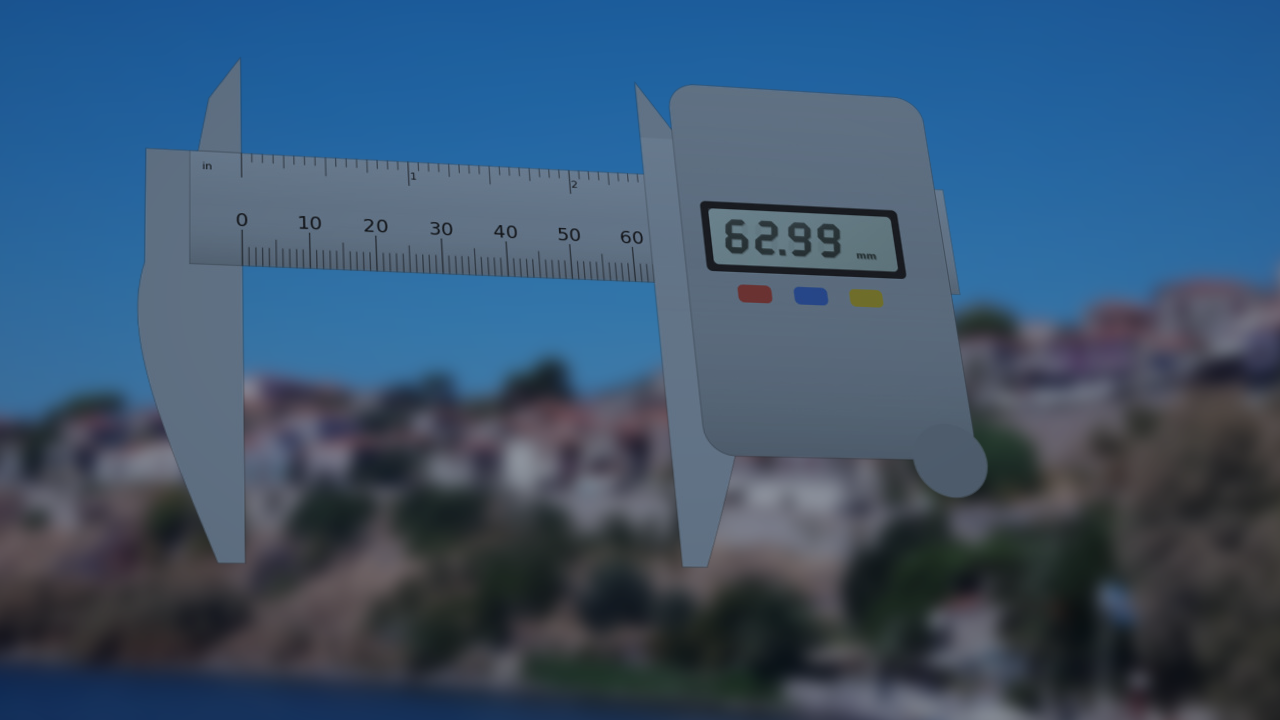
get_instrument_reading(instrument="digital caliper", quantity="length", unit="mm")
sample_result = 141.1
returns 62.99
